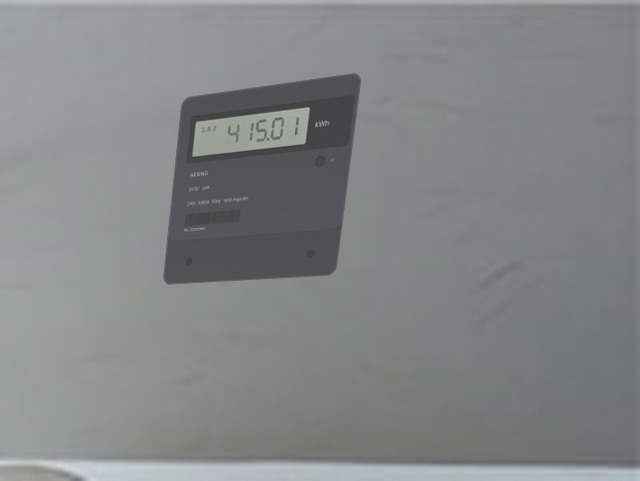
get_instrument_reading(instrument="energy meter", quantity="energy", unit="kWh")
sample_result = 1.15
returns 415.01
